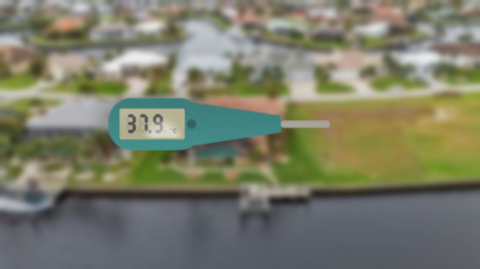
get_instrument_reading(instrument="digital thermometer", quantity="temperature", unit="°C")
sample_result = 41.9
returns 37.9
